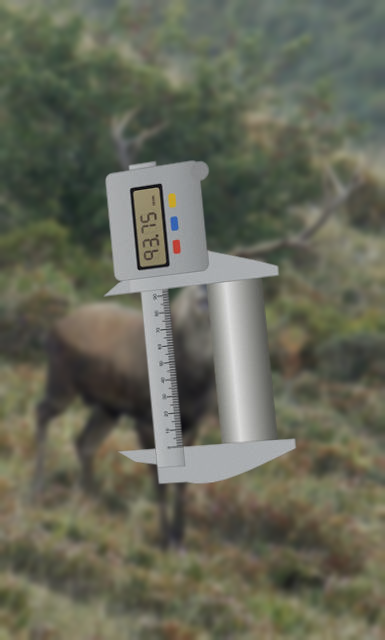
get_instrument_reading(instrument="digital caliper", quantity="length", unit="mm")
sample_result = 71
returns 93.75
